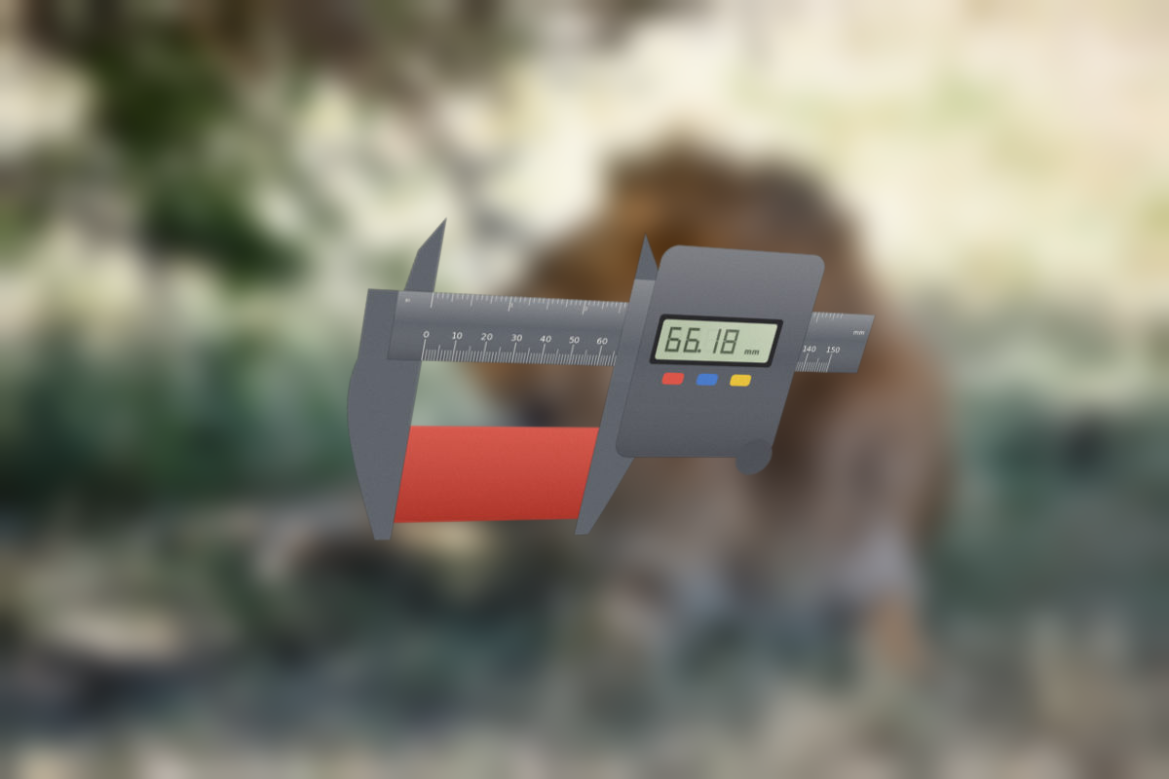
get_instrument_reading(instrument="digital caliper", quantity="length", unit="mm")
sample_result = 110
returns 66.18
